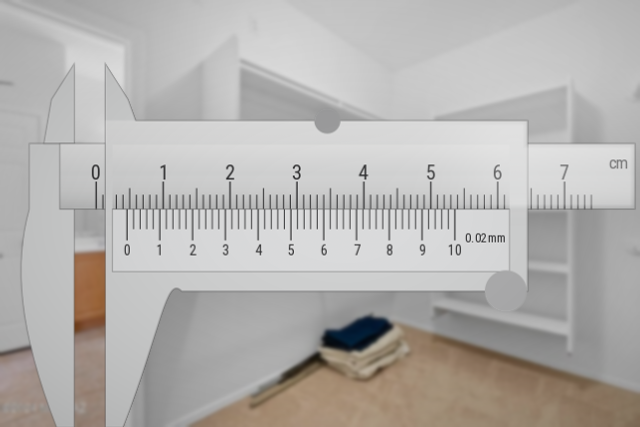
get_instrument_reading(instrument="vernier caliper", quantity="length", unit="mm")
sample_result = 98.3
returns 4.6
